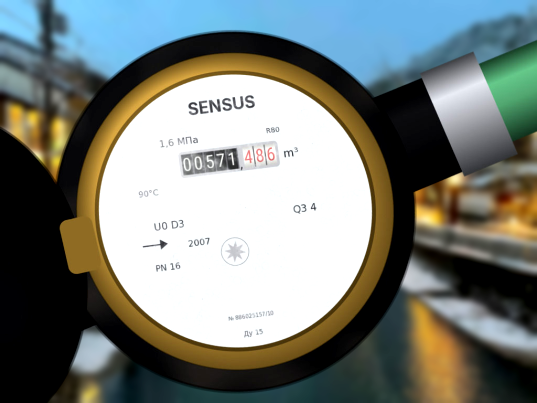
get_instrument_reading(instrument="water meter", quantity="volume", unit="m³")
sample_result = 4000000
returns 571.486
